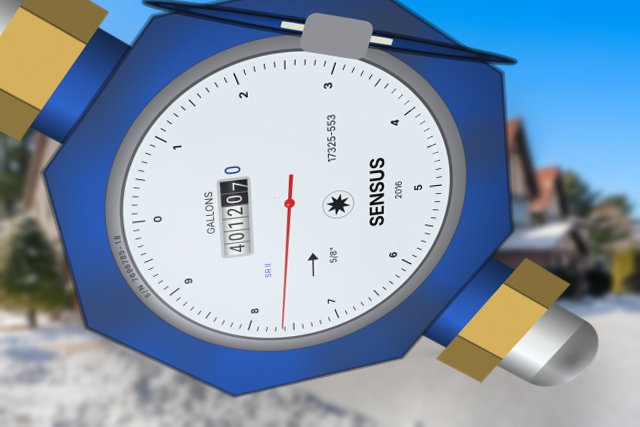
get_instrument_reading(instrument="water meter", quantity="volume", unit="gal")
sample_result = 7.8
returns 4012067.6
